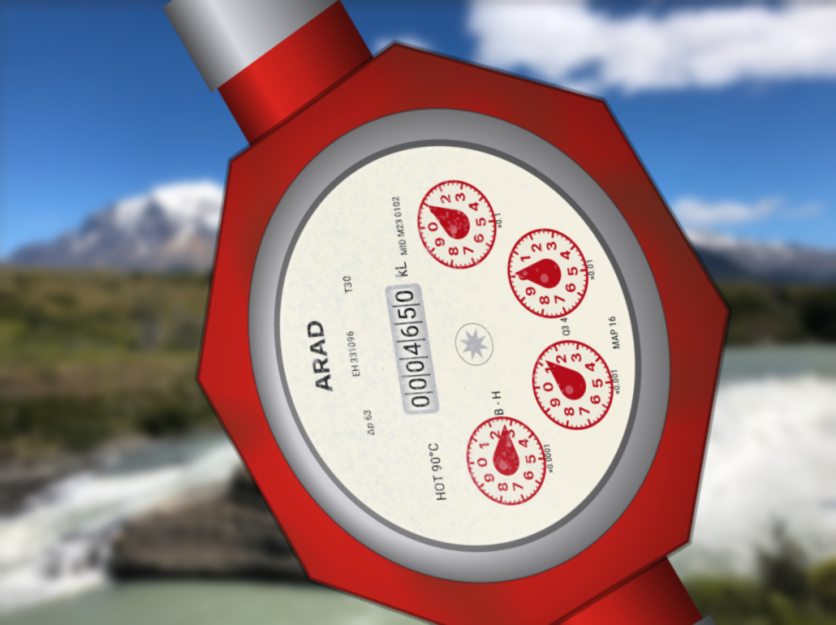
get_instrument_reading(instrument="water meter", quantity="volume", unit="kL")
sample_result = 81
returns 4650.1012
